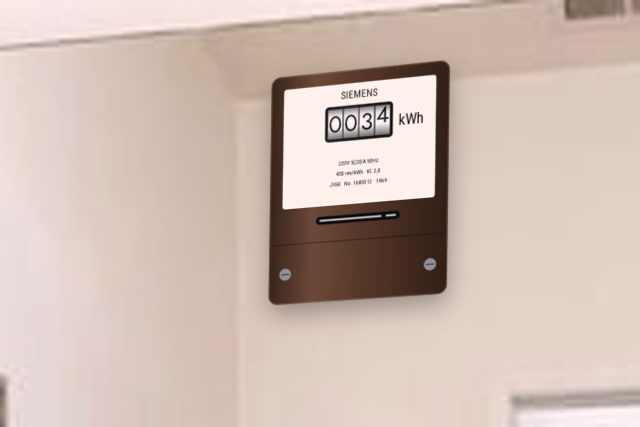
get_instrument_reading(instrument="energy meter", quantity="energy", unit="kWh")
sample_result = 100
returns 34
